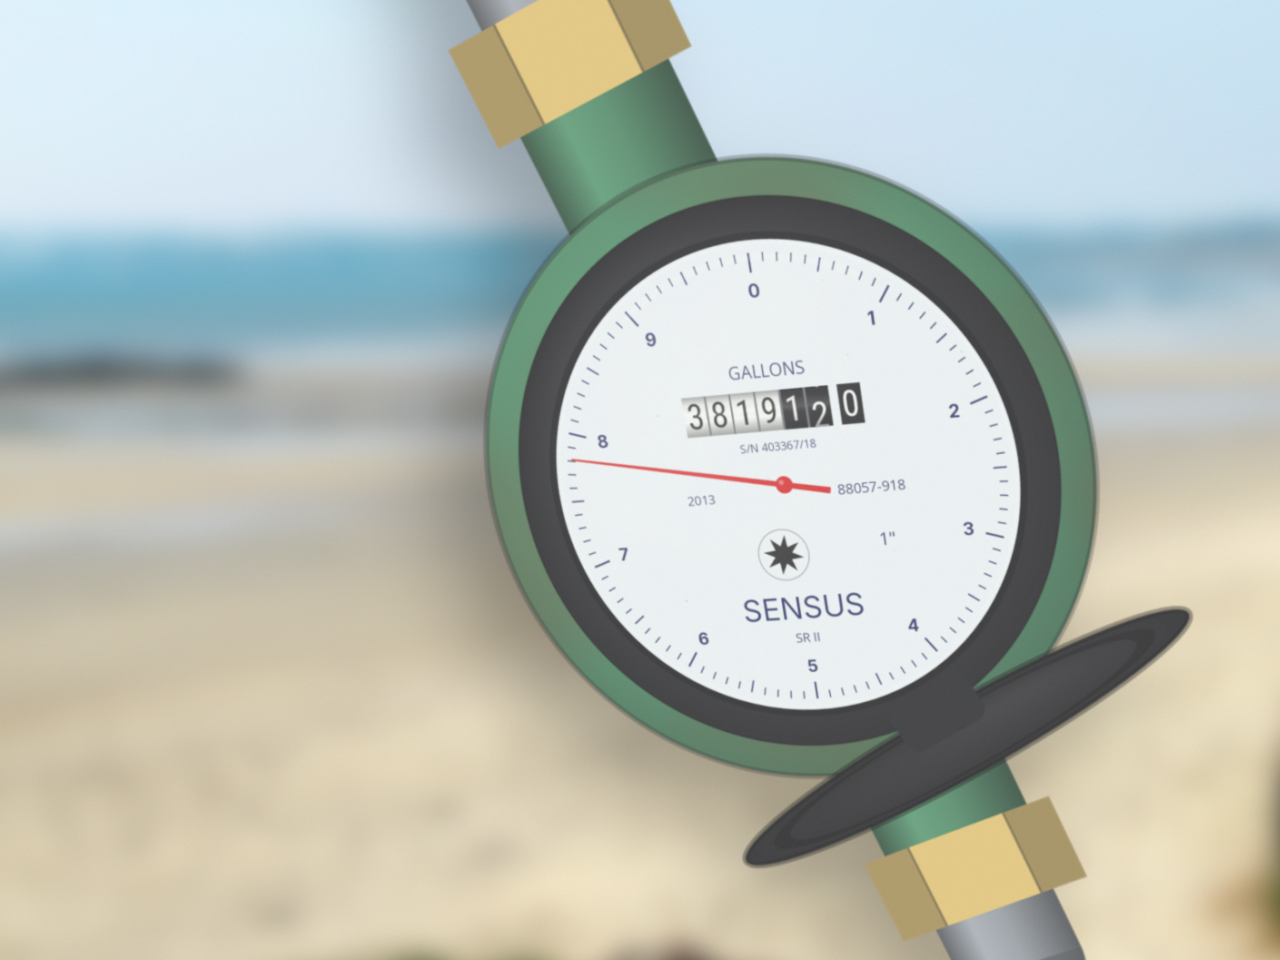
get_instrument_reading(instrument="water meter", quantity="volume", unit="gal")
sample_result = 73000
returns 3819117.8
